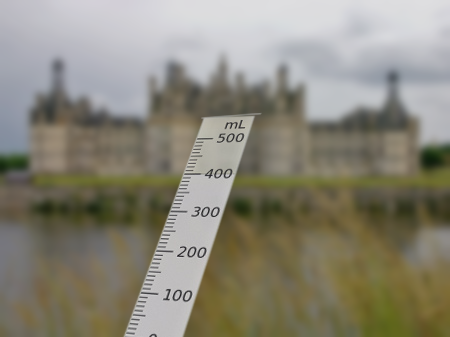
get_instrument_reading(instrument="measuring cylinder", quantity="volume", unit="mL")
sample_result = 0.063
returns 400
